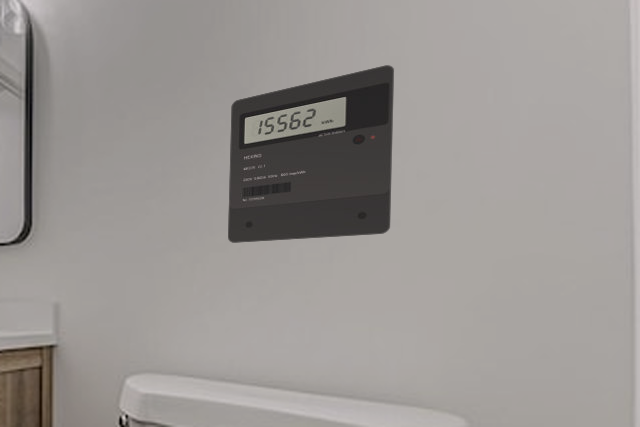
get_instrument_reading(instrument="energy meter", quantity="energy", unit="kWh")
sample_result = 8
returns 15562
